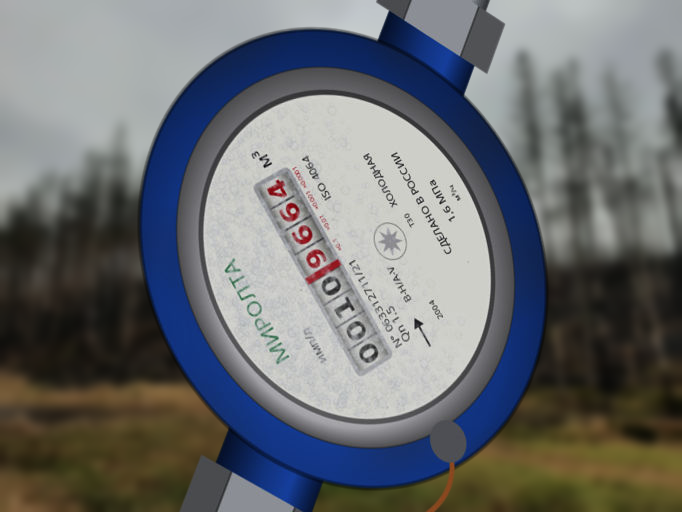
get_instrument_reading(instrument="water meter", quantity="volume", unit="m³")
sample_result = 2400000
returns 10.9664
